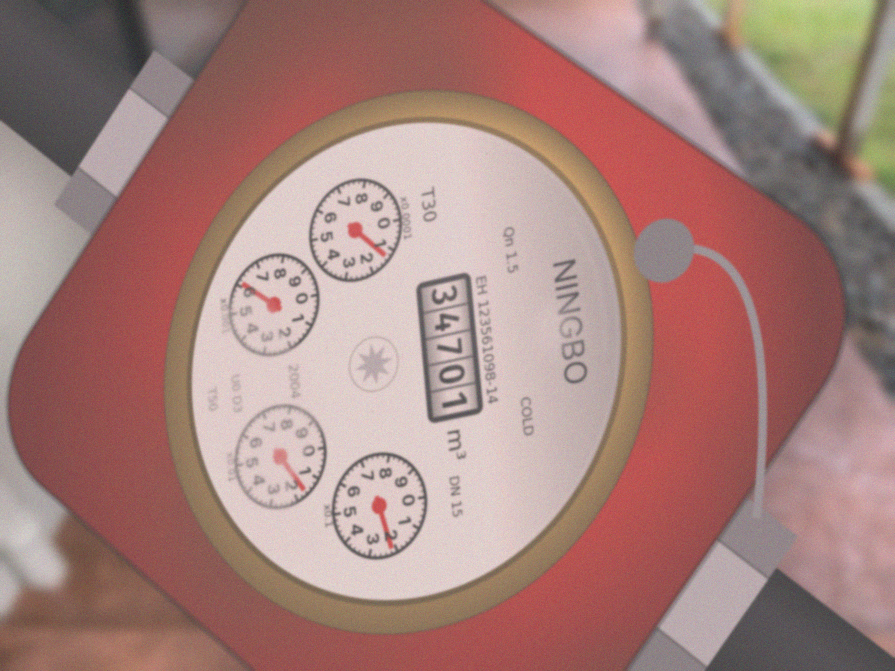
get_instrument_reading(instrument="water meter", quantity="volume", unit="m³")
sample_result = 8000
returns 34701.2161
